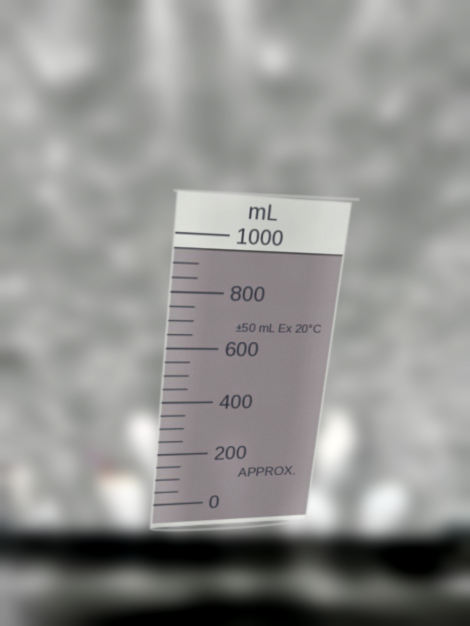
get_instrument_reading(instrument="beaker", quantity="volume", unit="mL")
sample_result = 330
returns 950
